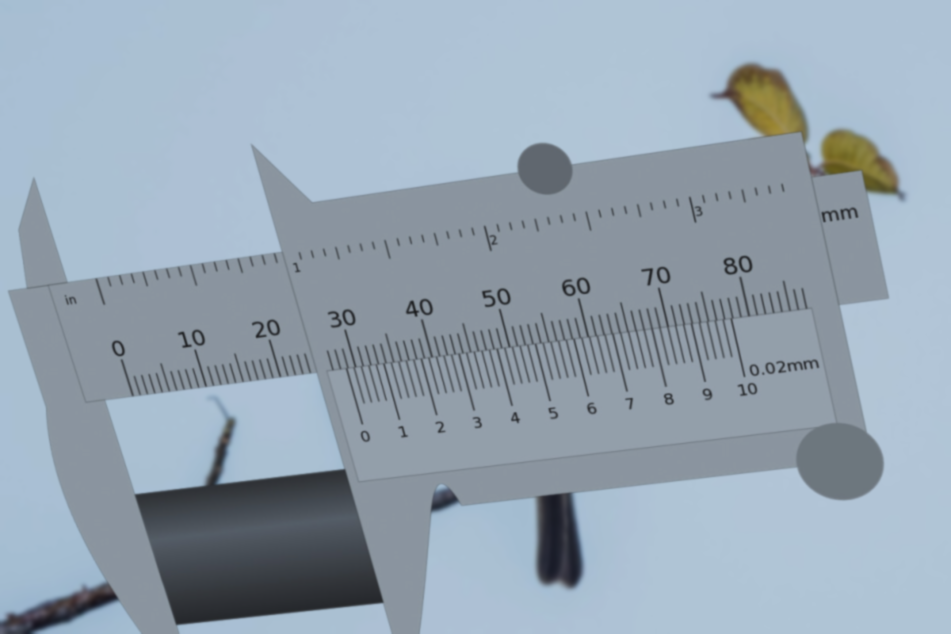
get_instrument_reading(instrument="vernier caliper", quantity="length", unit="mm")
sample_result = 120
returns 28.8
